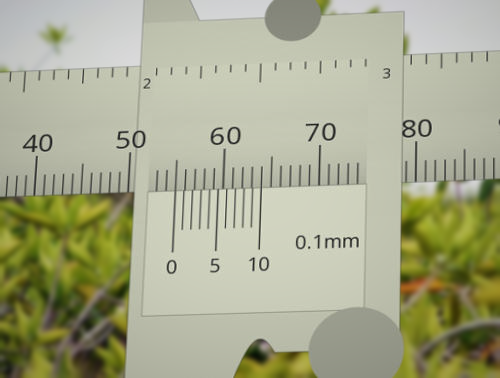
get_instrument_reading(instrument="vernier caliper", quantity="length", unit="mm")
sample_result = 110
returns 55.0
